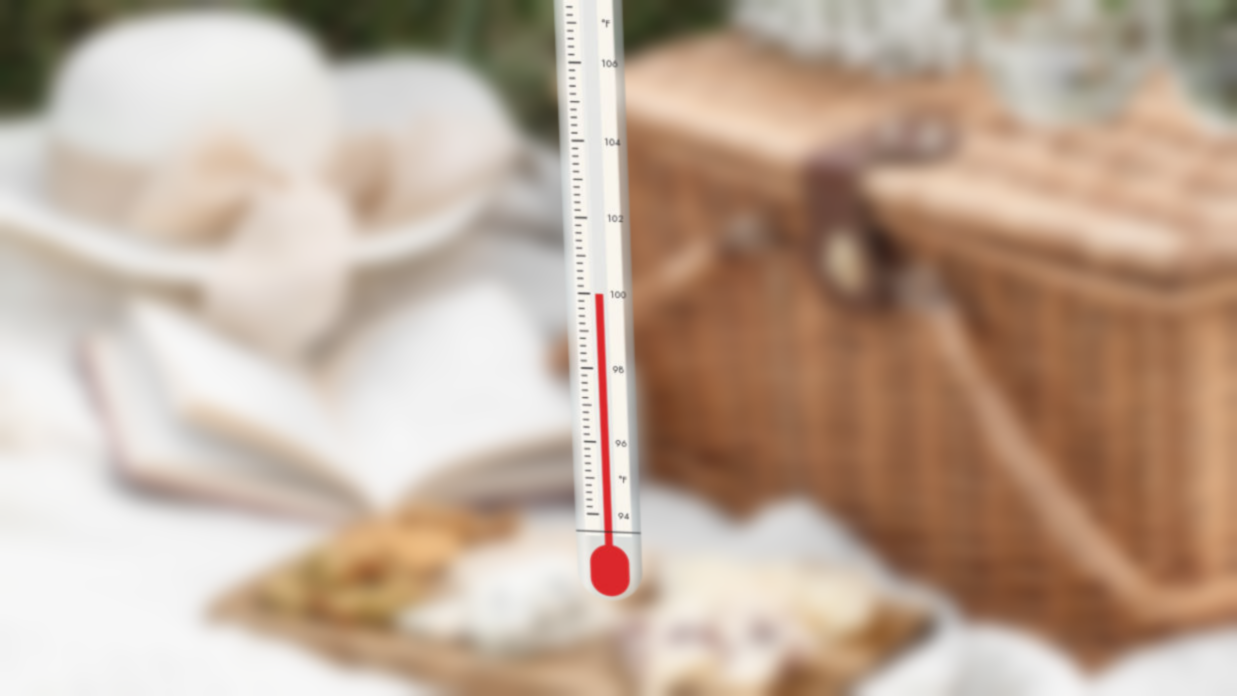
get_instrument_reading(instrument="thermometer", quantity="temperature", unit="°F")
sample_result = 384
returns 100
